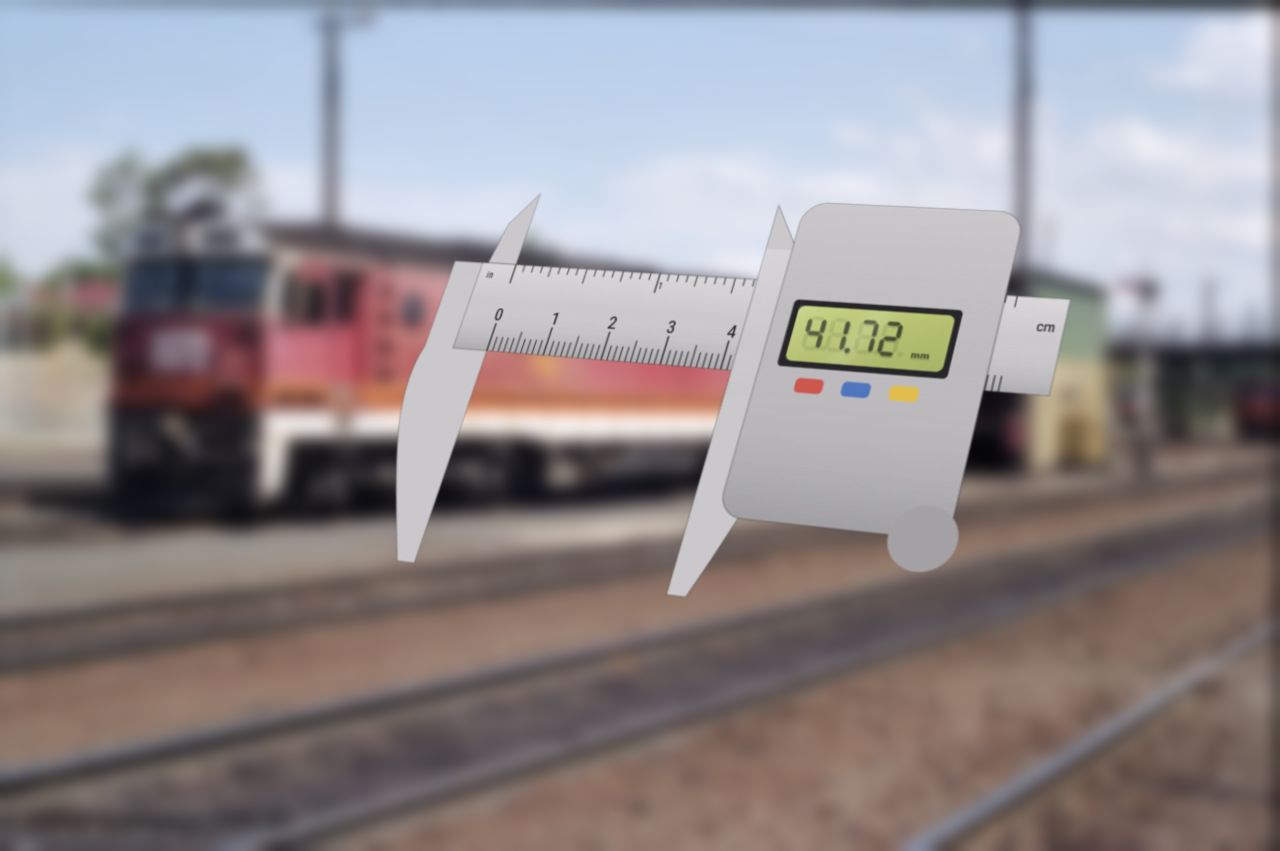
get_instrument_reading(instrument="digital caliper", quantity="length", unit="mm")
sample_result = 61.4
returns 41.72
